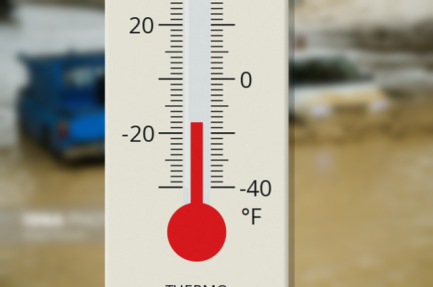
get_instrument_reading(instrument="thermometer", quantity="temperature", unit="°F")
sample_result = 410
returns -16
